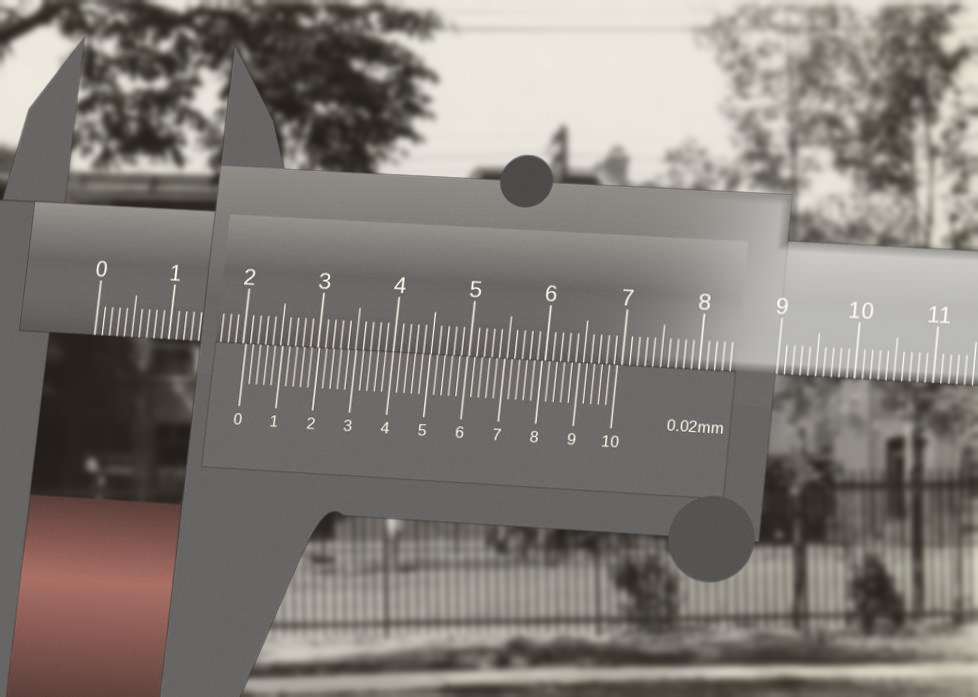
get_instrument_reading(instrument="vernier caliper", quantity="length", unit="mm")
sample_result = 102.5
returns 20.4
